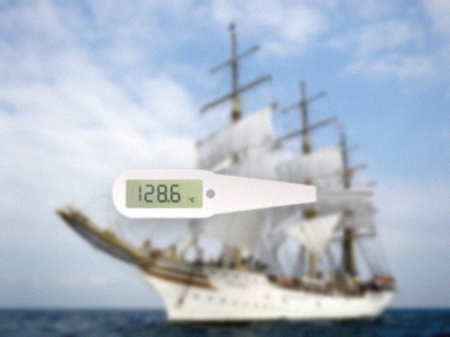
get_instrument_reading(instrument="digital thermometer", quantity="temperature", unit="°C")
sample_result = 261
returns 128.6
